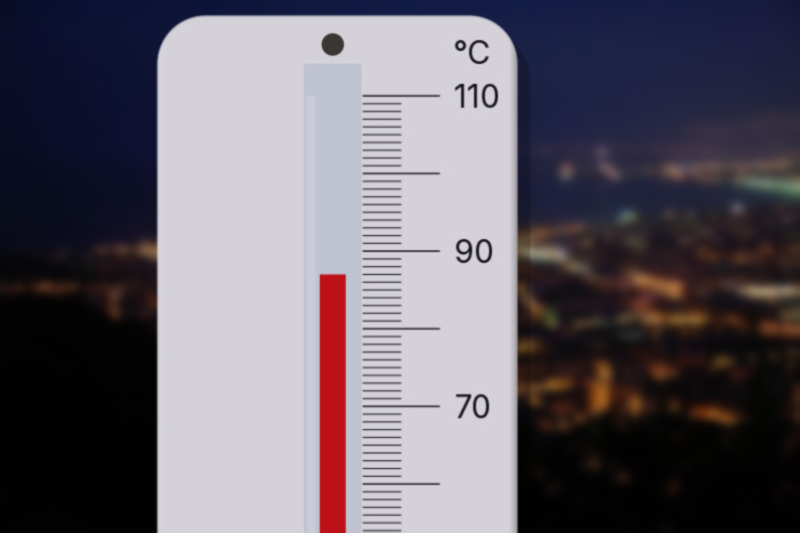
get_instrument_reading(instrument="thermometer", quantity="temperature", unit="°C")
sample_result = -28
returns 87
